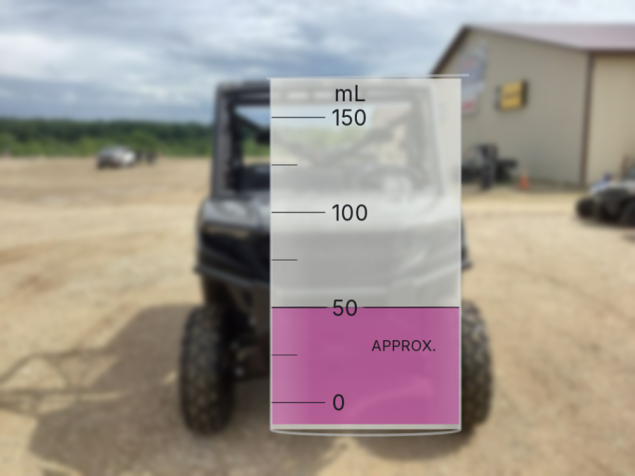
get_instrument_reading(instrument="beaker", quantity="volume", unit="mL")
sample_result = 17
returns 50
